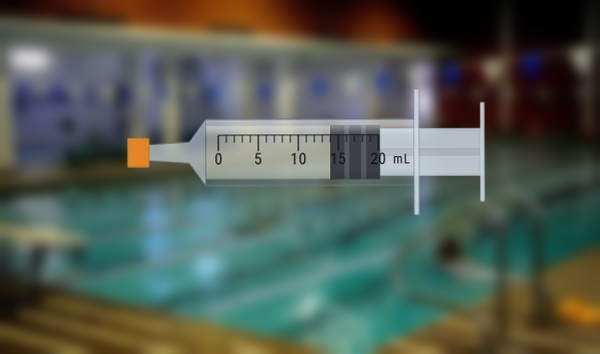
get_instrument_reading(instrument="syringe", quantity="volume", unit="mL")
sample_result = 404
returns 14
